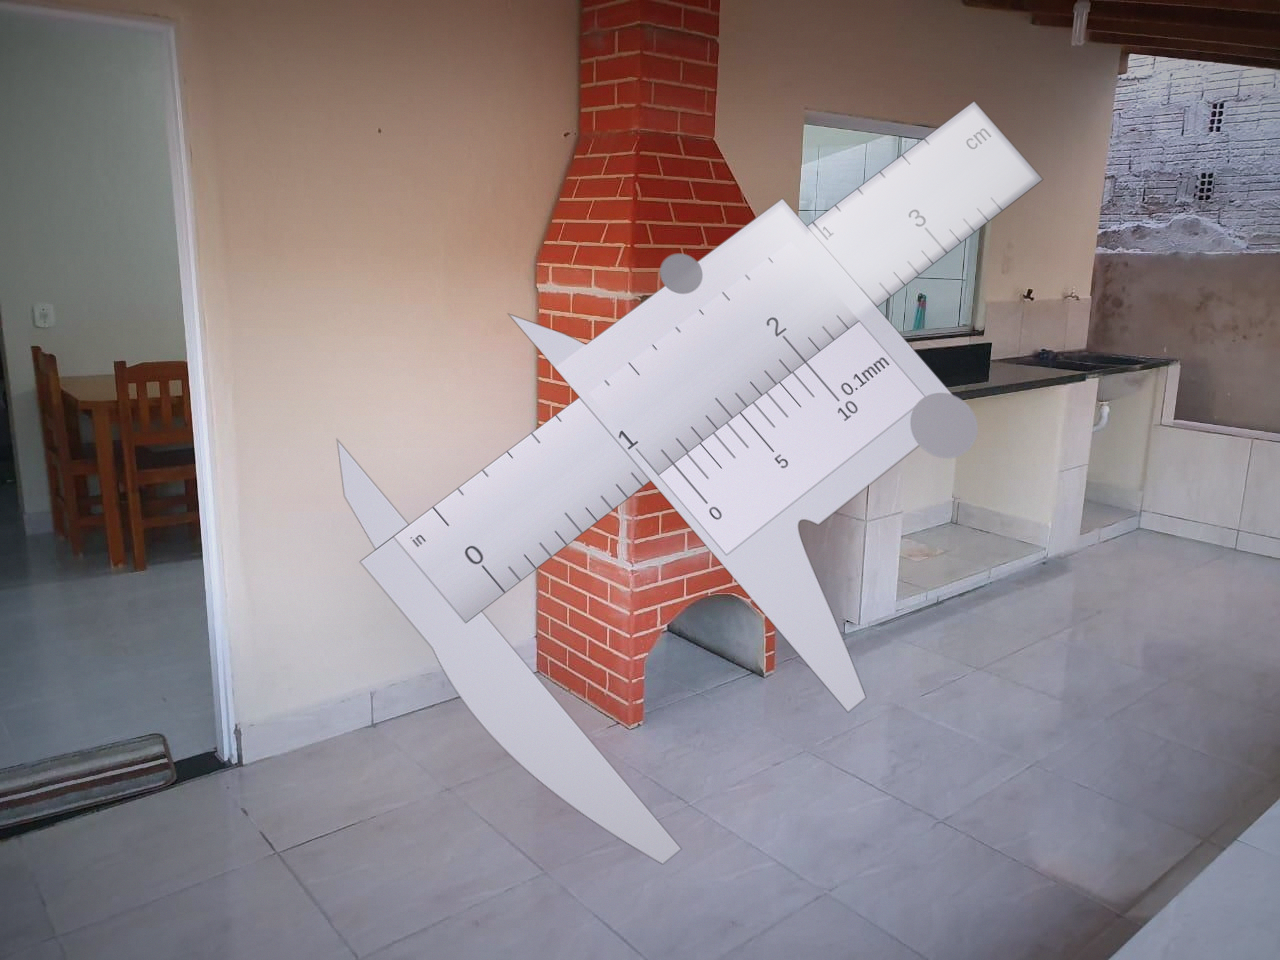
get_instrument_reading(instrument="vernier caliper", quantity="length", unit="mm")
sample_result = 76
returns 11.0
